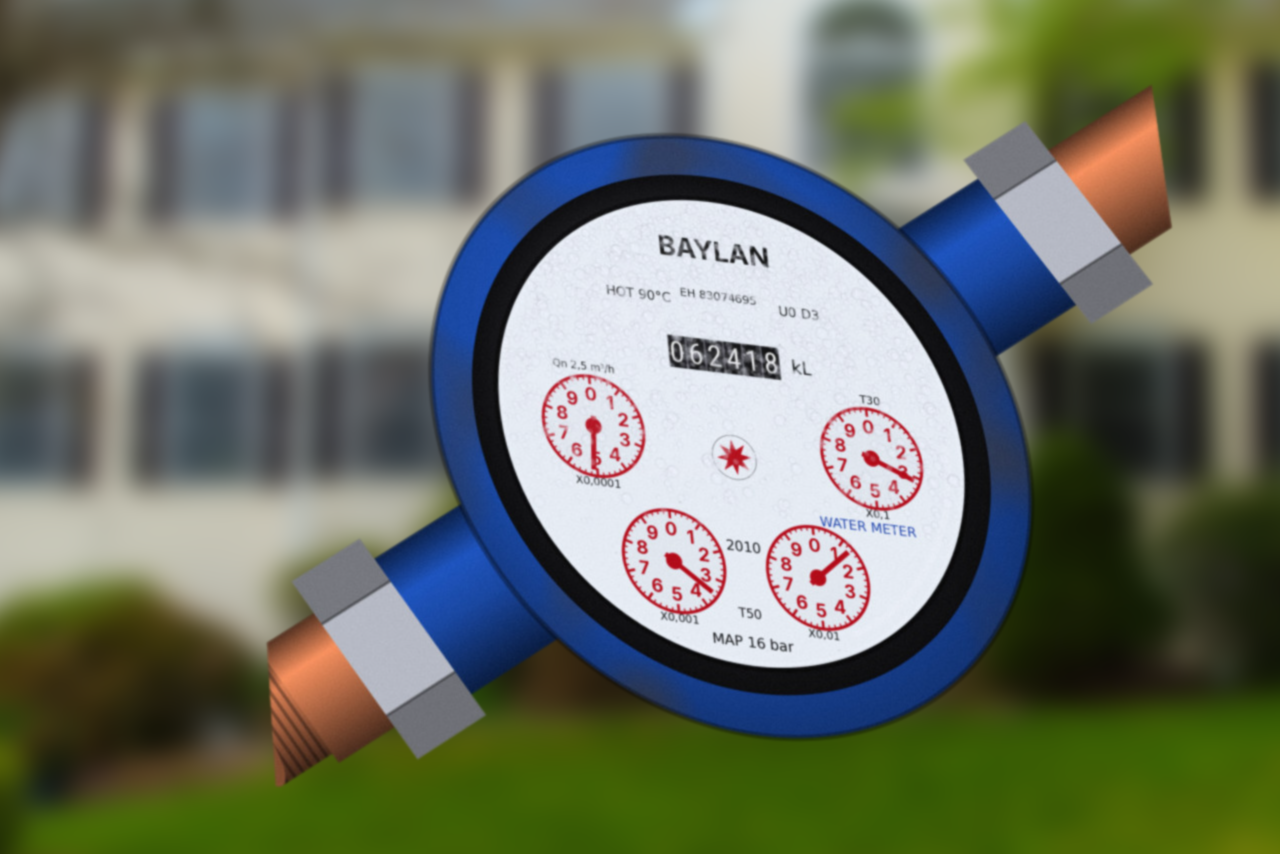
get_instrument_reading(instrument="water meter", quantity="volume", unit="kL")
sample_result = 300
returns 62418.3135
